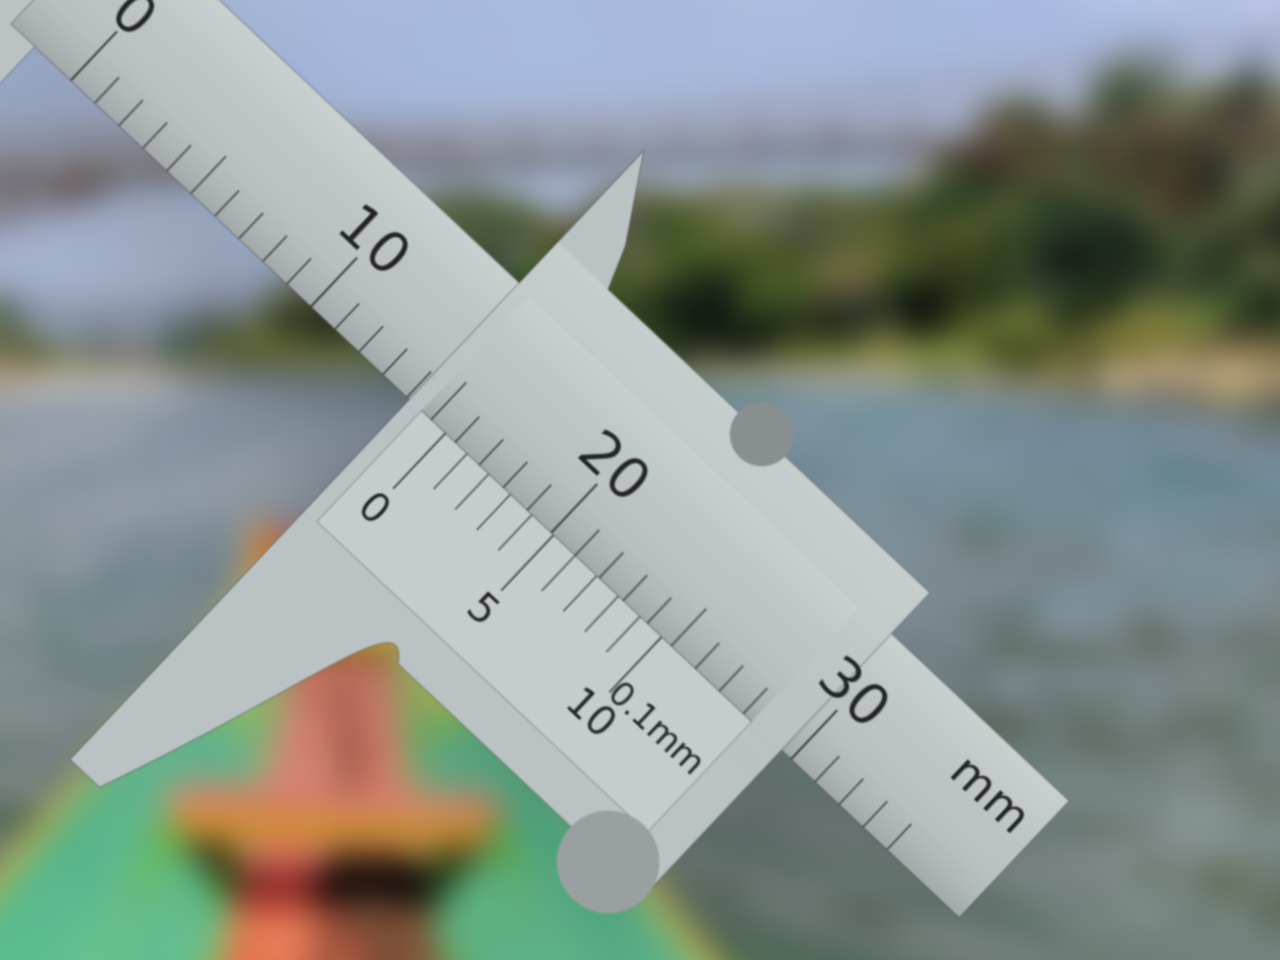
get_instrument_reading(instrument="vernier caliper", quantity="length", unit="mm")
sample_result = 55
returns 15.6
